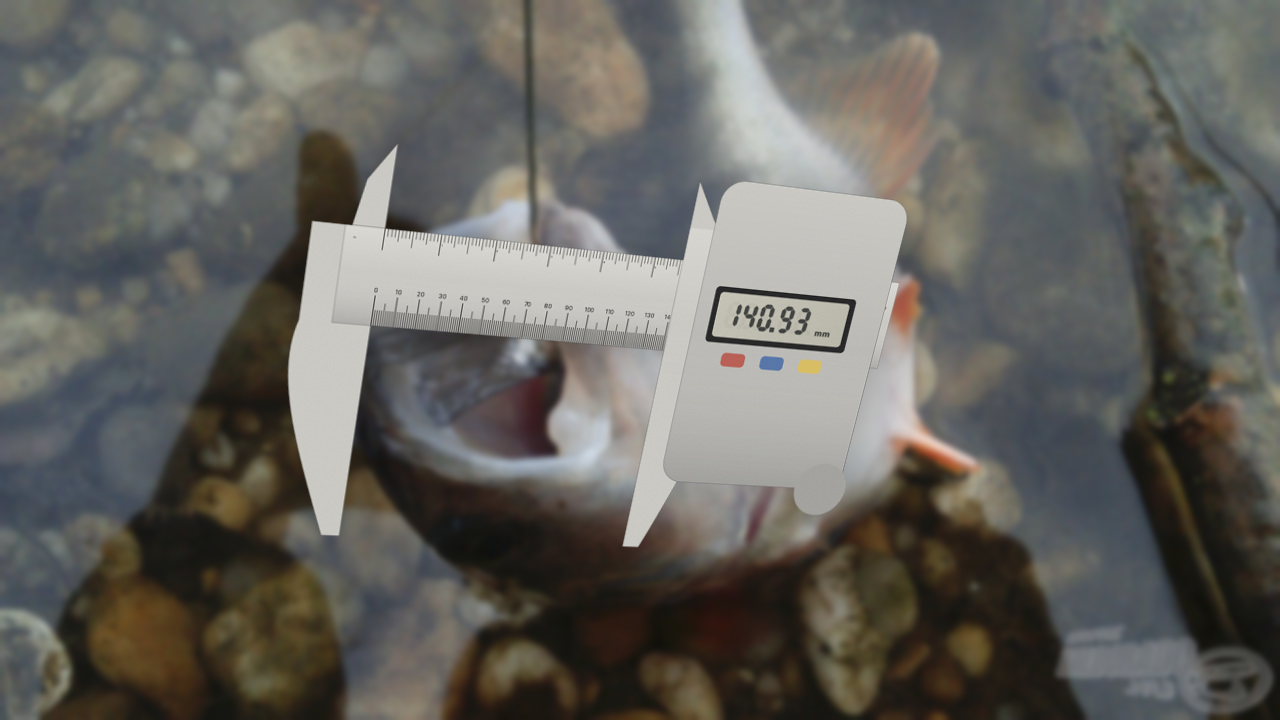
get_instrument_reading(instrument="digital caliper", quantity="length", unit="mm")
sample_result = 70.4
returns 140.93
